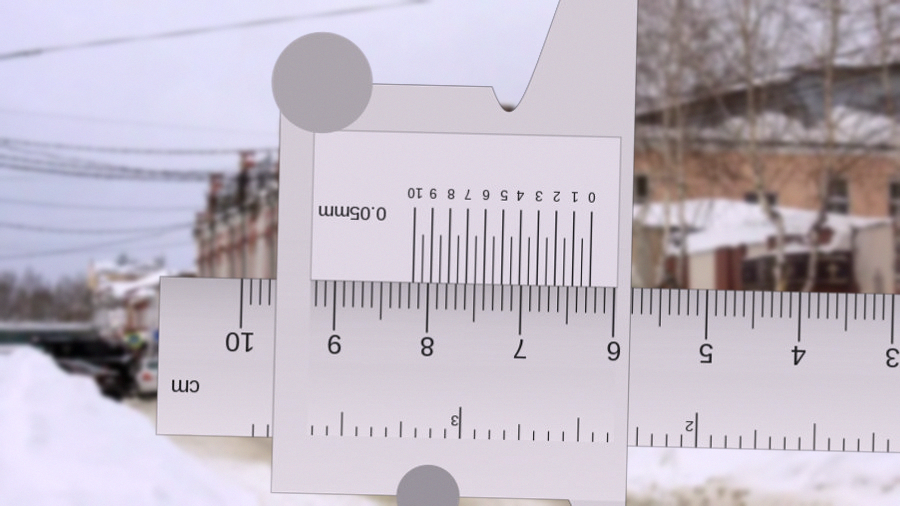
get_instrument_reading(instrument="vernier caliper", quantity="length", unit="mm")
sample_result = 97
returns 62.6
